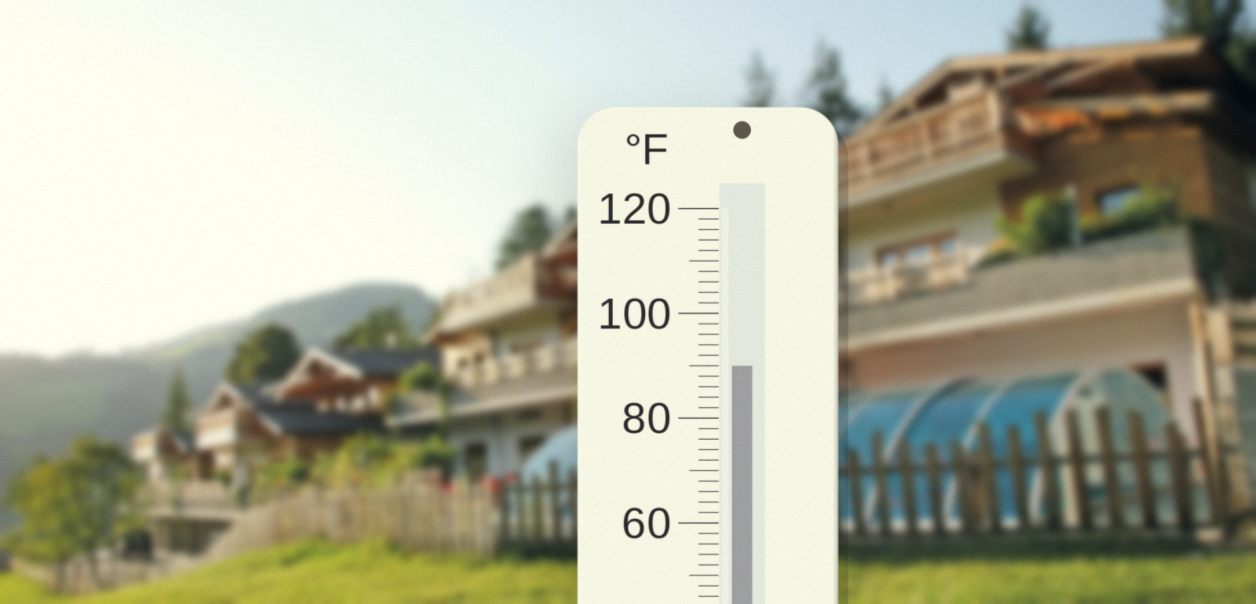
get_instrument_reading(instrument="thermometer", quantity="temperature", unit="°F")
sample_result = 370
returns 90
